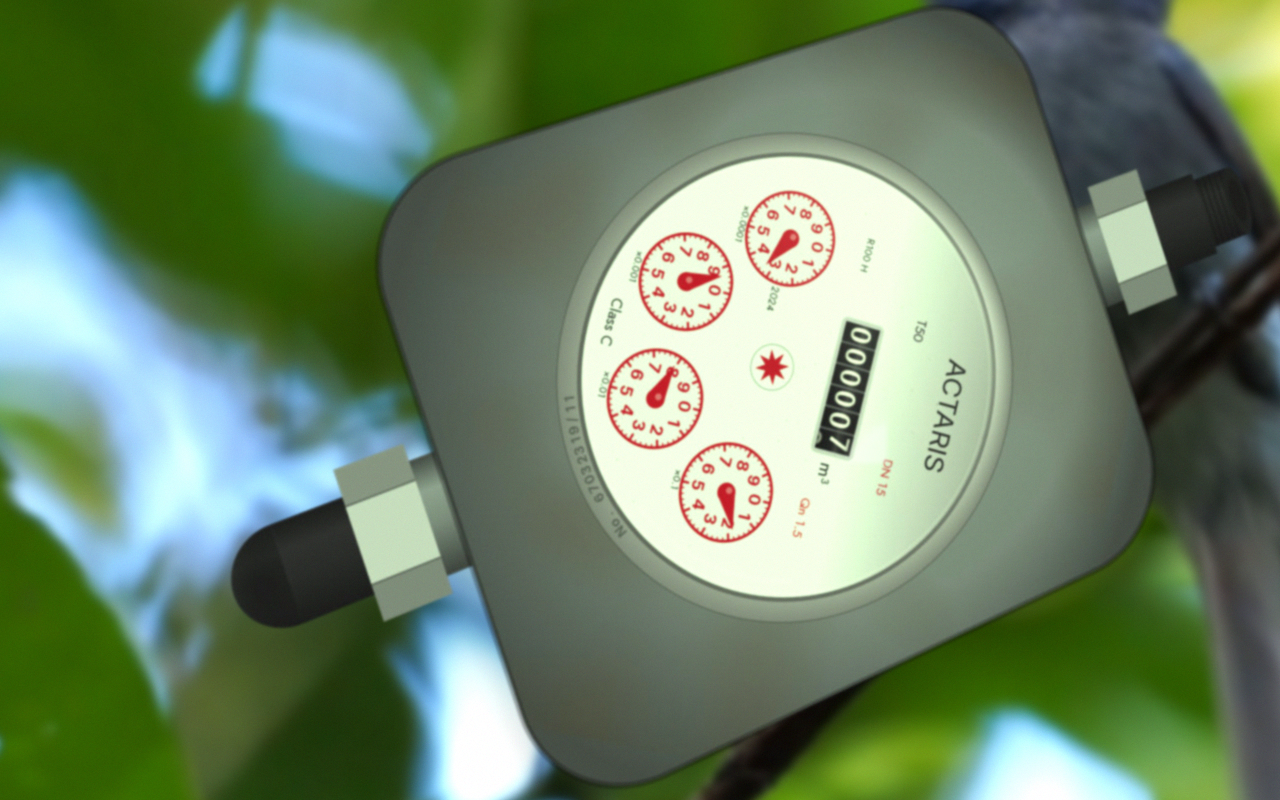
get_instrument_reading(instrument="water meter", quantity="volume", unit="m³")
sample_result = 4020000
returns 7.1793
